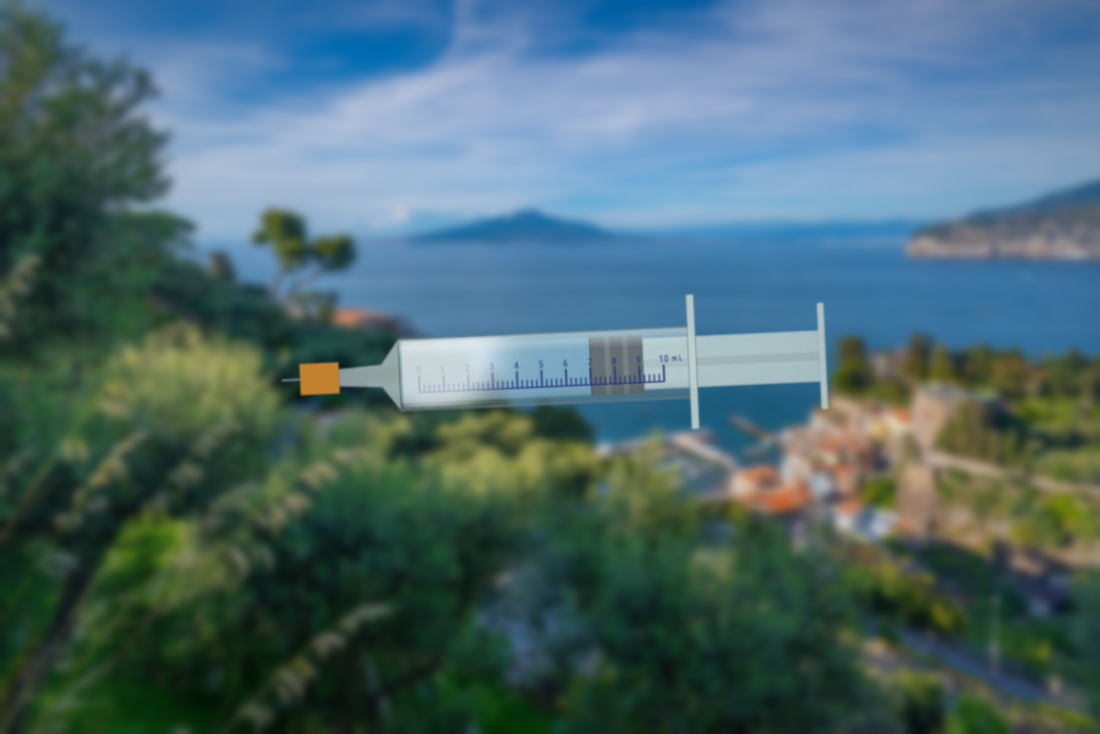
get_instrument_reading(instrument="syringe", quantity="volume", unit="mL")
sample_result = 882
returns 7
